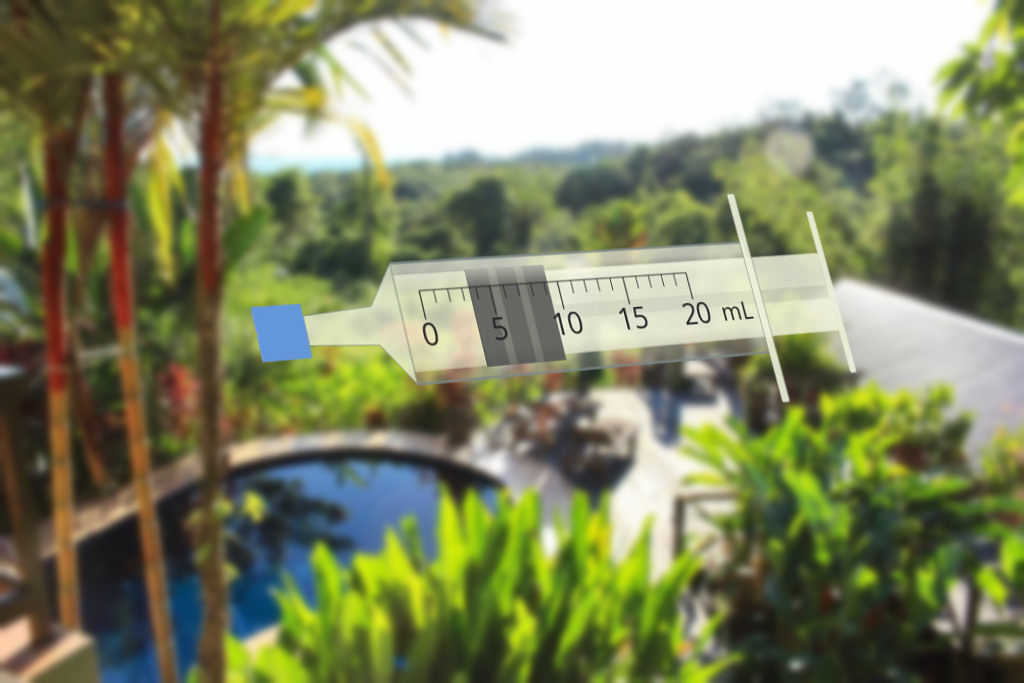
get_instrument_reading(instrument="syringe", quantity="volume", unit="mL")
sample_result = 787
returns 3.5
